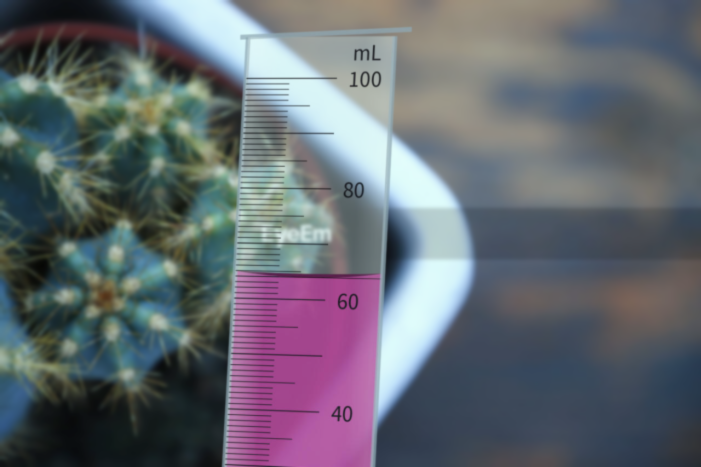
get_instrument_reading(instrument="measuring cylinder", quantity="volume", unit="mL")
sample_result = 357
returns 64
